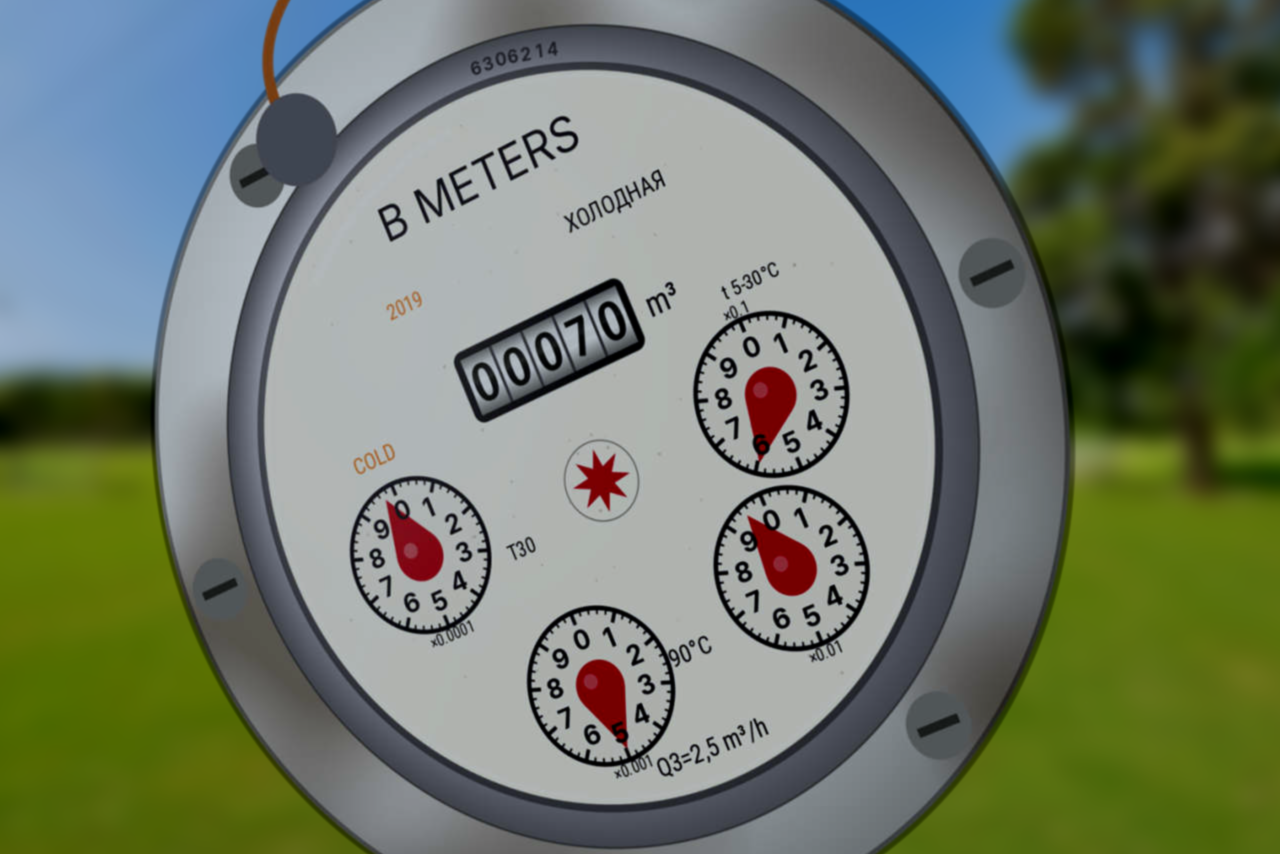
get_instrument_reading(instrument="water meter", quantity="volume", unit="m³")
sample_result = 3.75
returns 70.5949
